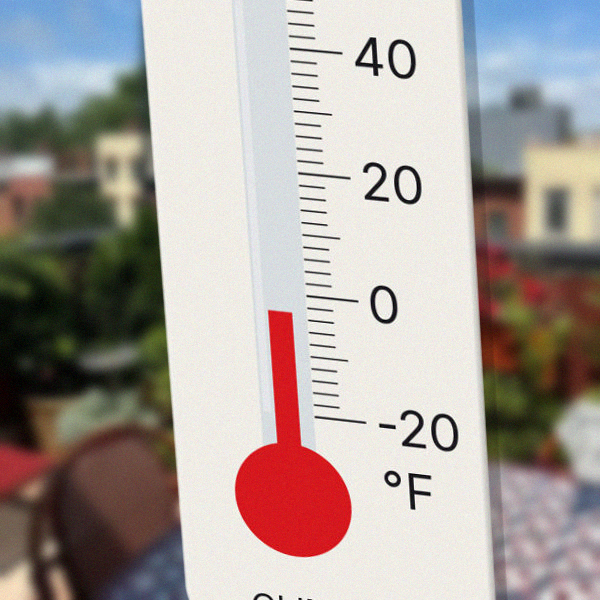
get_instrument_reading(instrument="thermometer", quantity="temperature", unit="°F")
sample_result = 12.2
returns -3
